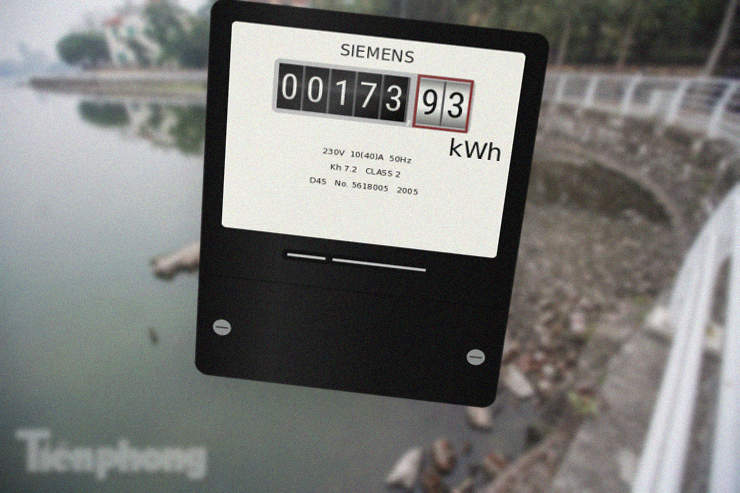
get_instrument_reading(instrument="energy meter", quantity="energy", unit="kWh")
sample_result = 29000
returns 173.93
